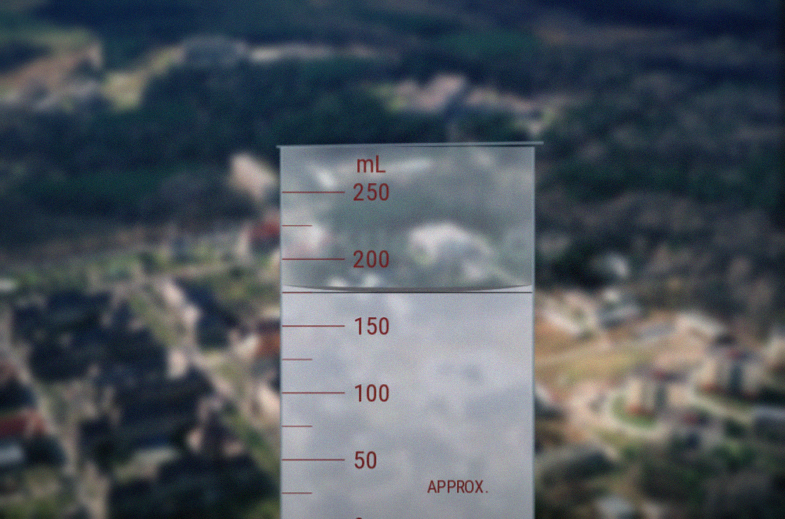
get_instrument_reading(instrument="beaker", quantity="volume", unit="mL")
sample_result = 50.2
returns 175
